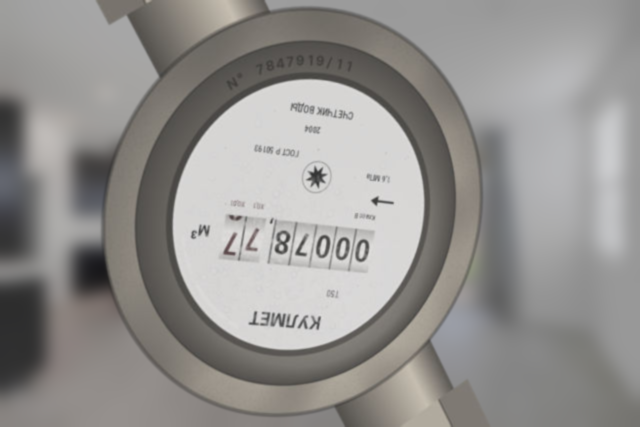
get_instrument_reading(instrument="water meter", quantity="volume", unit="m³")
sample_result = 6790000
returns 78.77
